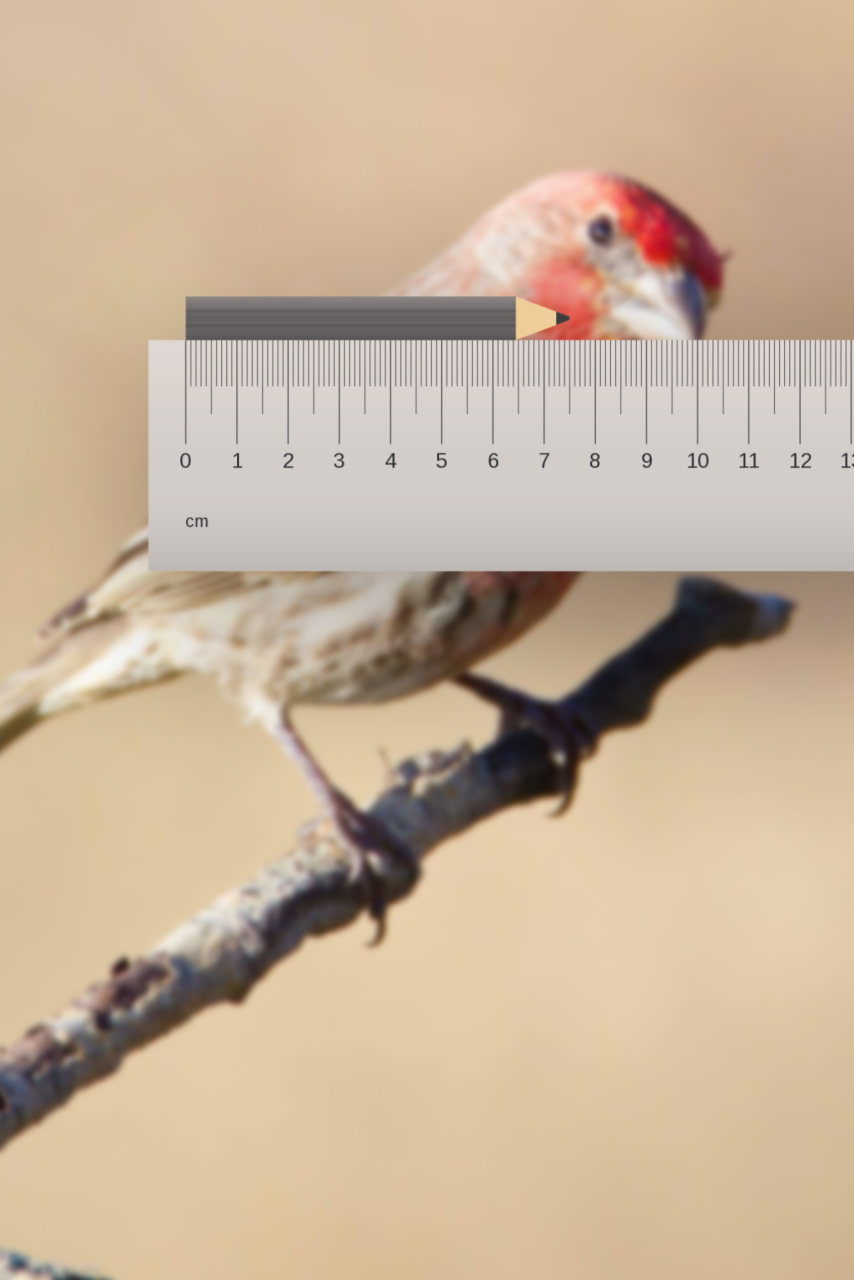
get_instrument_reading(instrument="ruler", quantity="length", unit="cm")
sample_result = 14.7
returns 7.5
